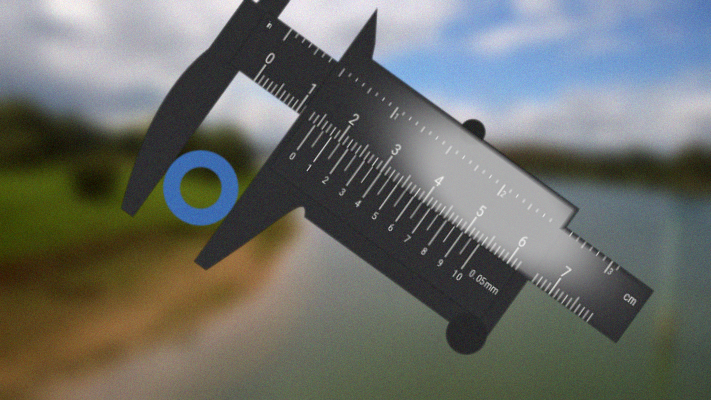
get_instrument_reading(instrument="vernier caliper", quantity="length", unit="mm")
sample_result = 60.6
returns 14.5
